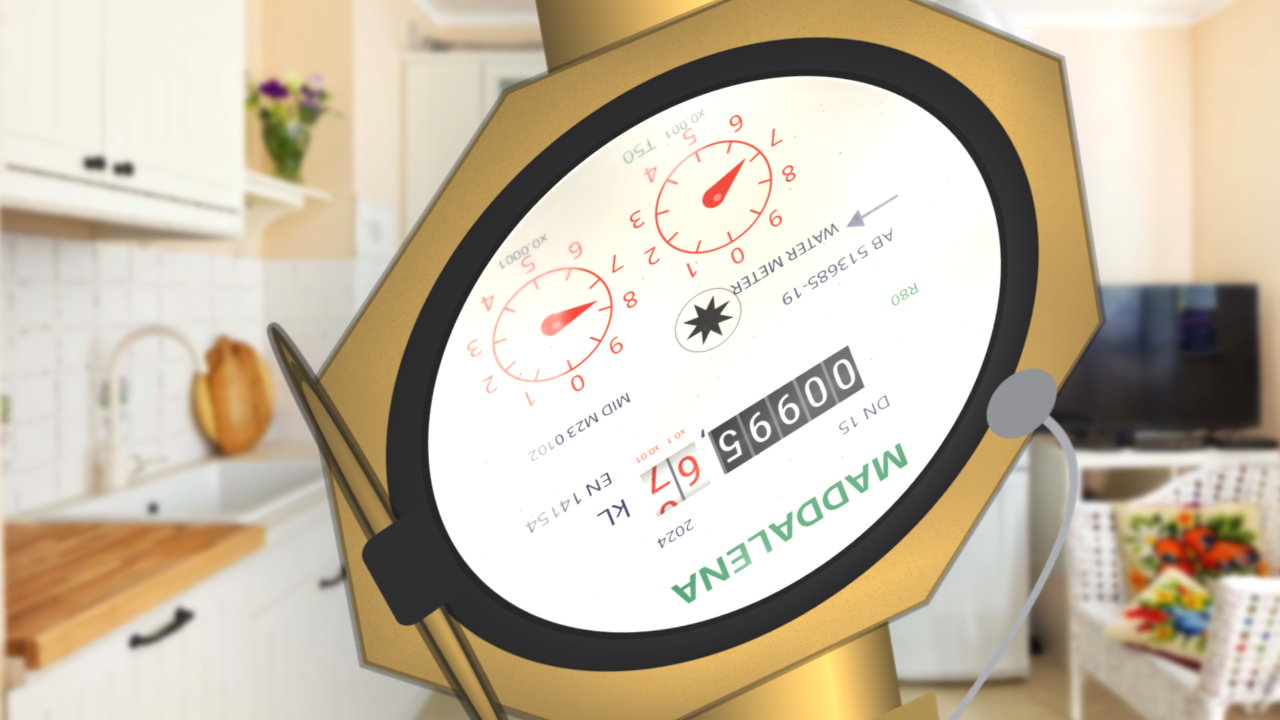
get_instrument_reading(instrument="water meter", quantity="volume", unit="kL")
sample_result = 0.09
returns 995.6667
